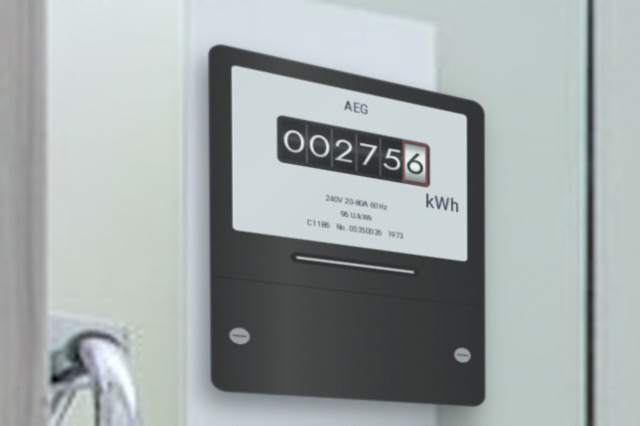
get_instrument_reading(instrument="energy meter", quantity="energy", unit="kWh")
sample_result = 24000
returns 275.6
